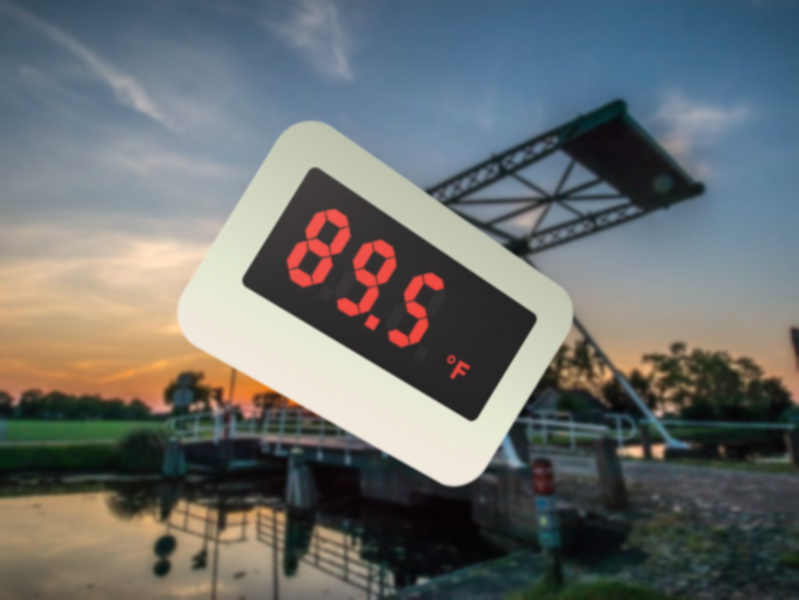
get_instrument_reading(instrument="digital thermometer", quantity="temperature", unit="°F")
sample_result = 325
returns 89.5
